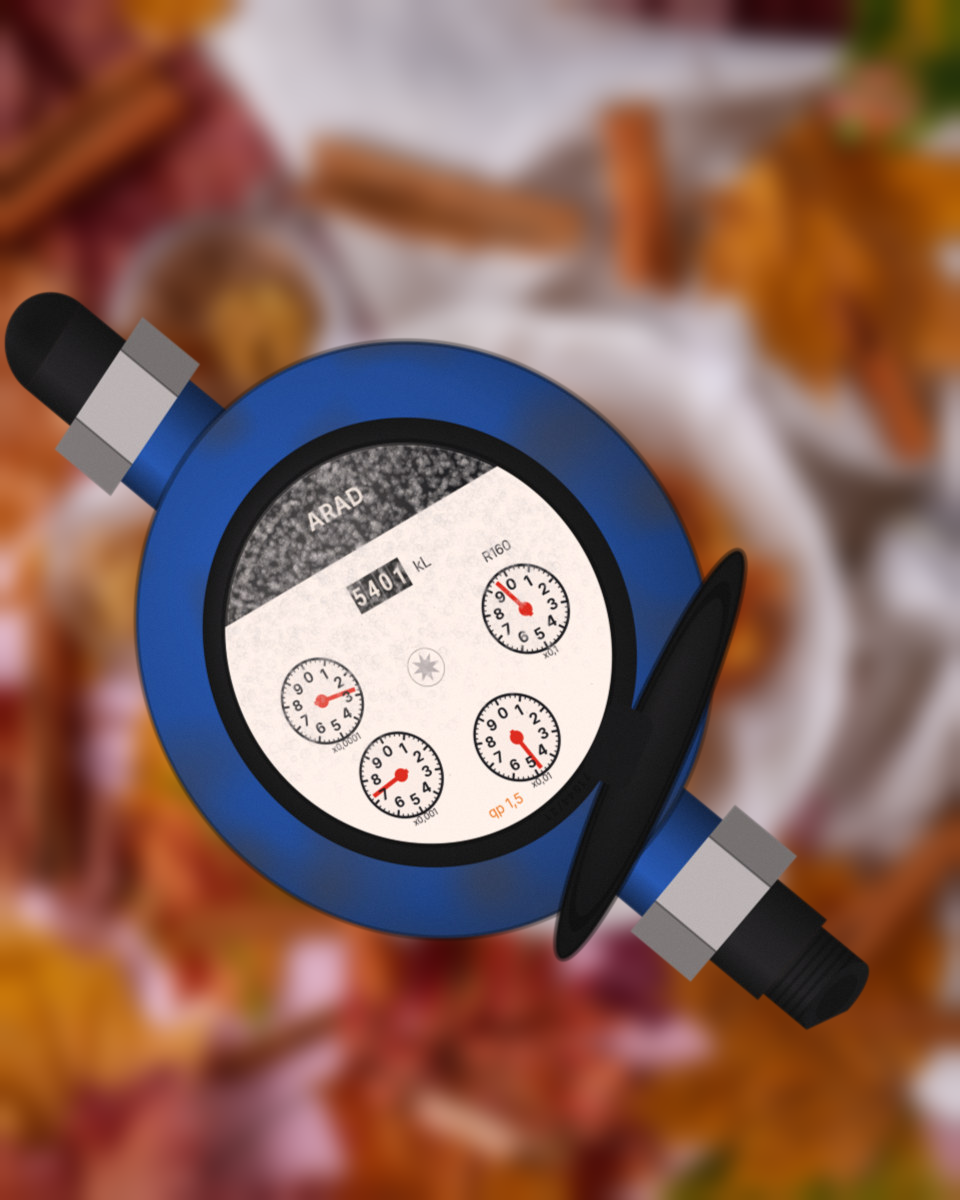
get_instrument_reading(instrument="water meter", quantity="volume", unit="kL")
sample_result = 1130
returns 5400.9472
